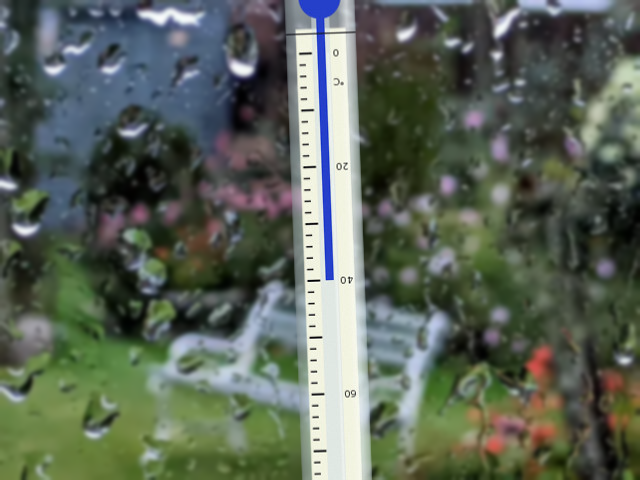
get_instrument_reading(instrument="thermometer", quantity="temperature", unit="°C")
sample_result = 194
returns 40
